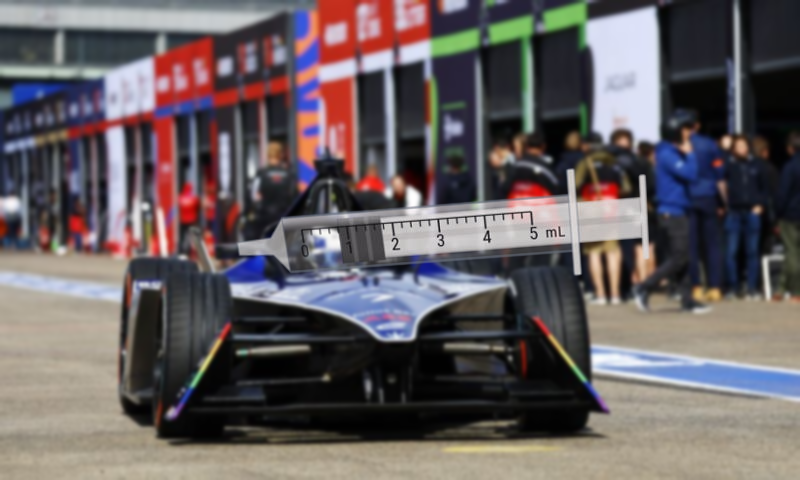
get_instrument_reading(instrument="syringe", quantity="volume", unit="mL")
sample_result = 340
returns 0.8
